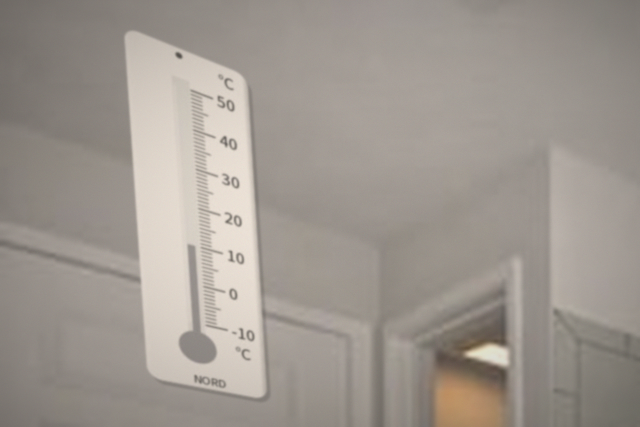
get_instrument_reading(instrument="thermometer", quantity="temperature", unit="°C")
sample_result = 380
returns 10
